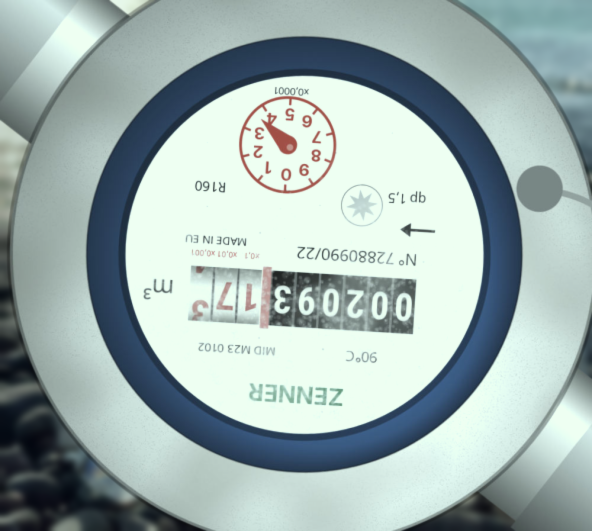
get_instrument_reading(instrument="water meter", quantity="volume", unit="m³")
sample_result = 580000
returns 2093.1733
